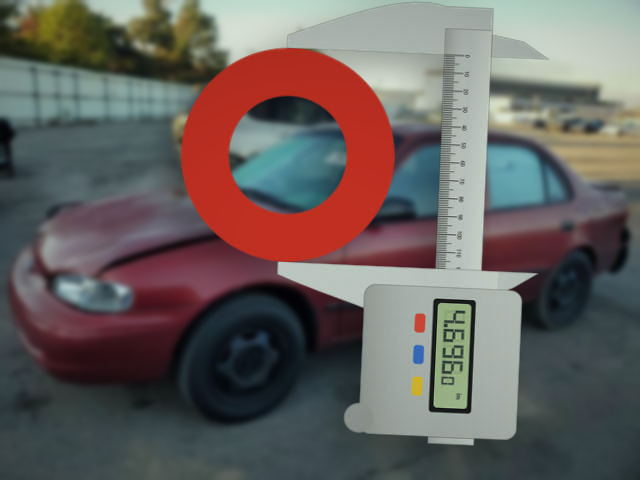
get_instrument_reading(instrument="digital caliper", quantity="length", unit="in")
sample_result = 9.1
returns 4.6960
